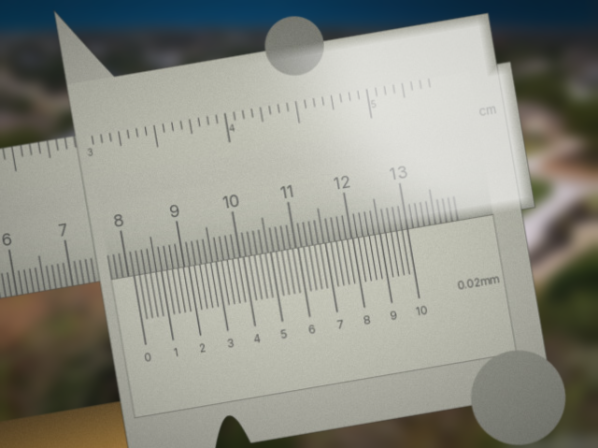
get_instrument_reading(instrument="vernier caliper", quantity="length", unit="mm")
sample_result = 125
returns 81.0
